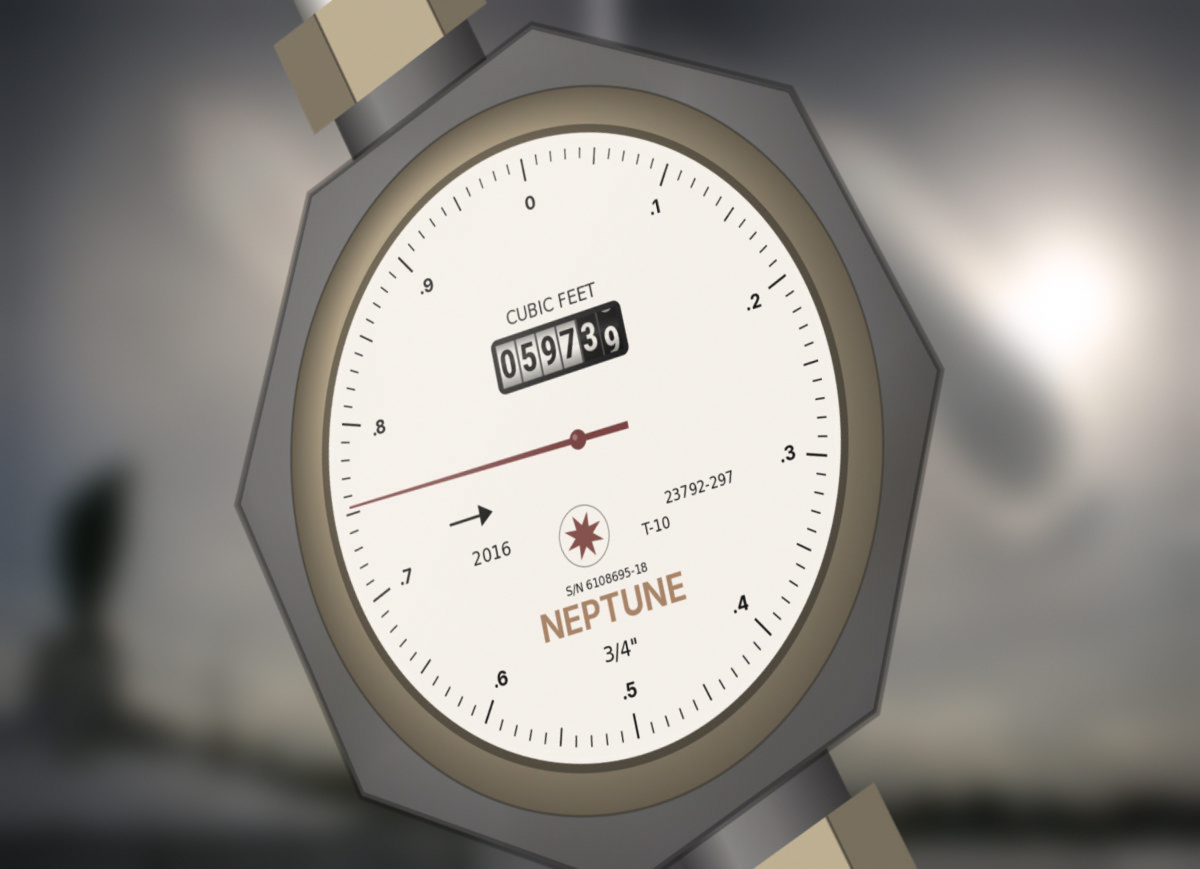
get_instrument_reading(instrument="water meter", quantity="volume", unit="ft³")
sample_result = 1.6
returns 59738.75
